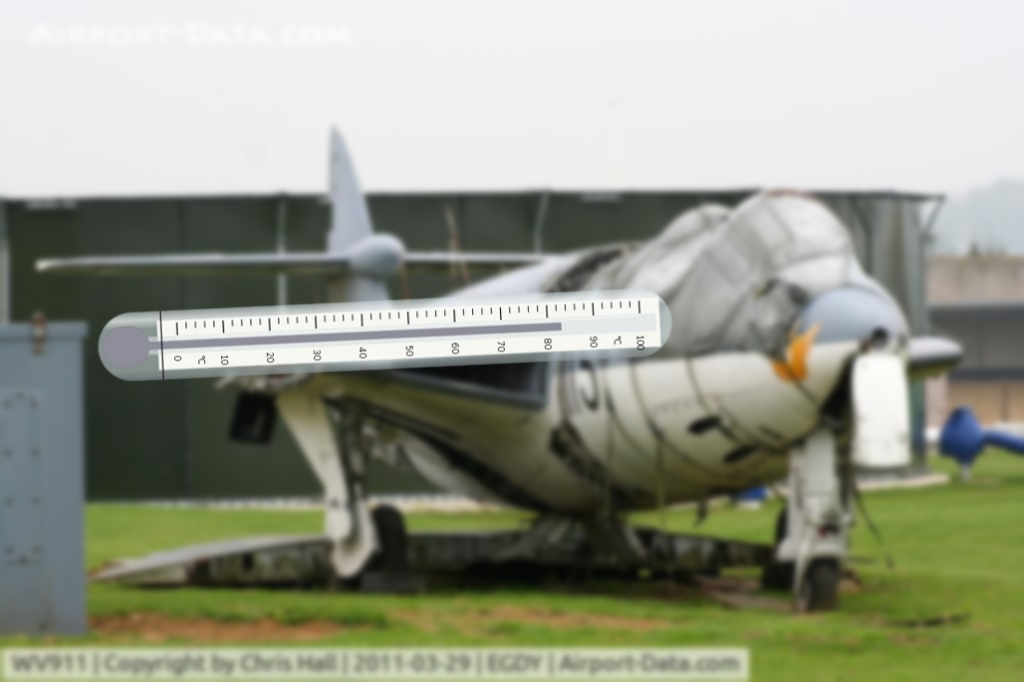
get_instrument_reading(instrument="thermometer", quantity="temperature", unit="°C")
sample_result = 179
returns 83
